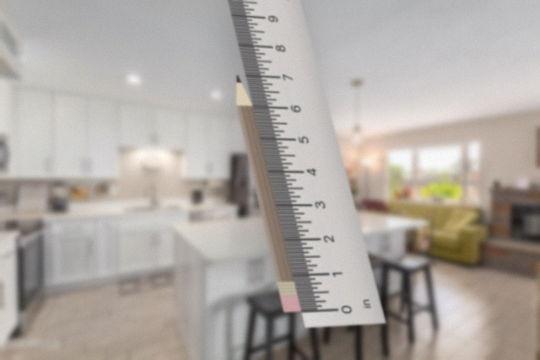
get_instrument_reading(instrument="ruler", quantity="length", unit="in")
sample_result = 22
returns 7
